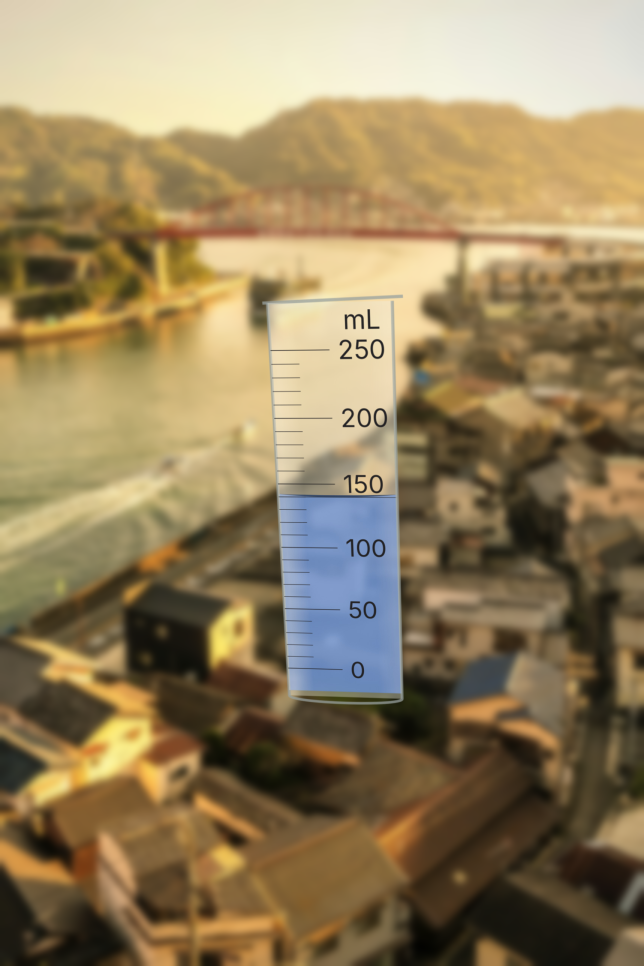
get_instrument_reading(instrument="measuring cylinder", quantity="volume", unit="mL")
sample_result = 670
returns 140
